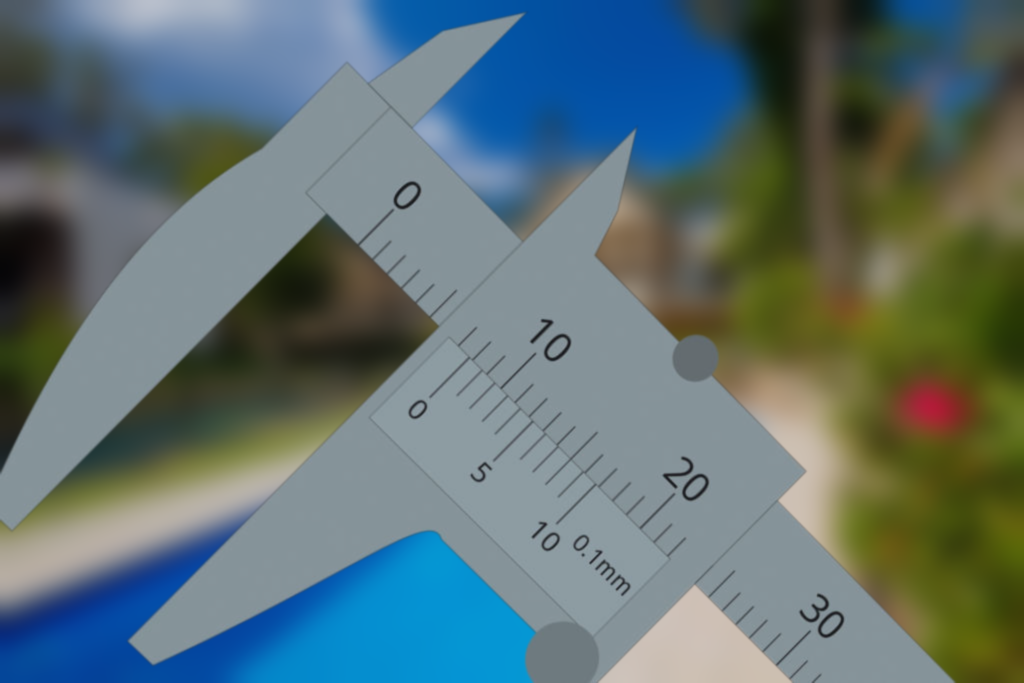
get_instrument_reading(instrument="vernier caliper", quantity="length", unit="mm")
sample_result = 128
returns 7.8
